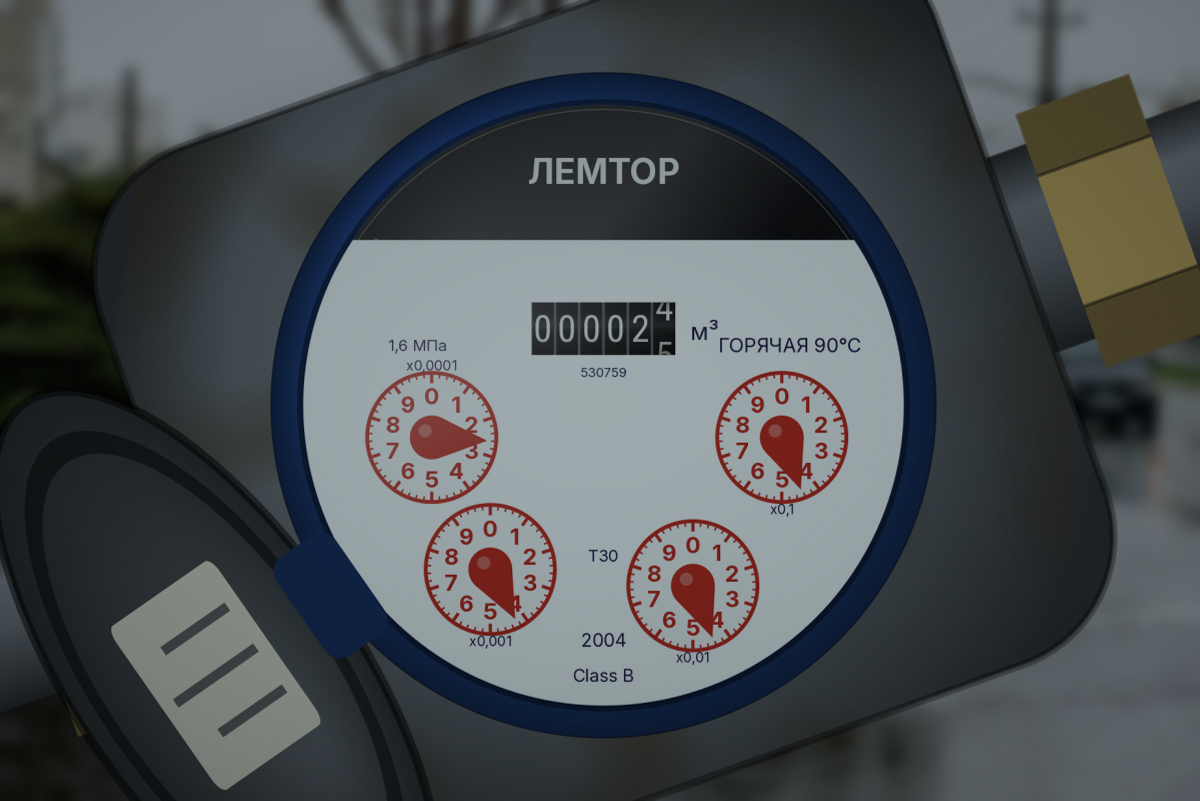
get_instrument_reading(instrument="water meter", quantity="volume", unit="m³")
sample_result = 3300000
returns 24.4442
